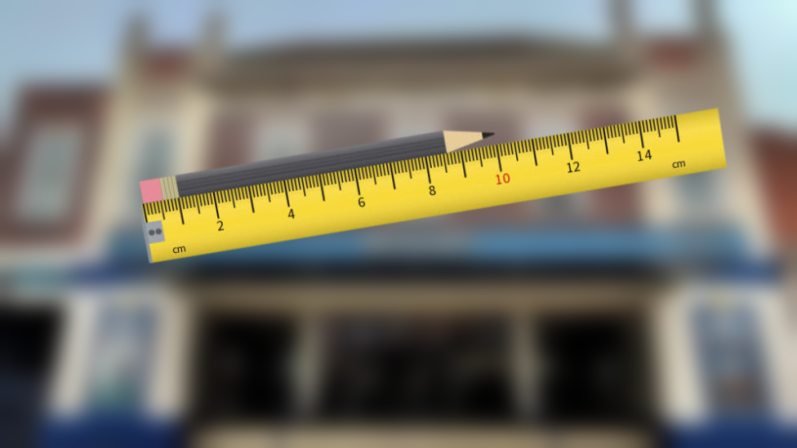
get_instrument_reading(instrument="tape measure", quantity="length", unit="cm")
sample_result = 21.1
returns 10
